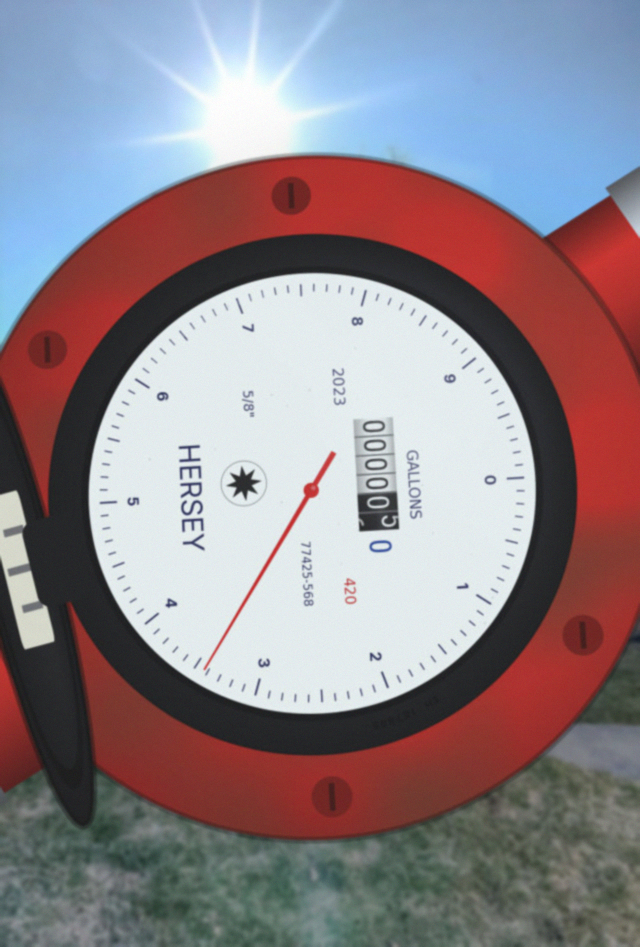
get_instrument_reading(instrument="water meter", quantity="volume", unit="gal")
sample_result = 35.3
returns 53.4
